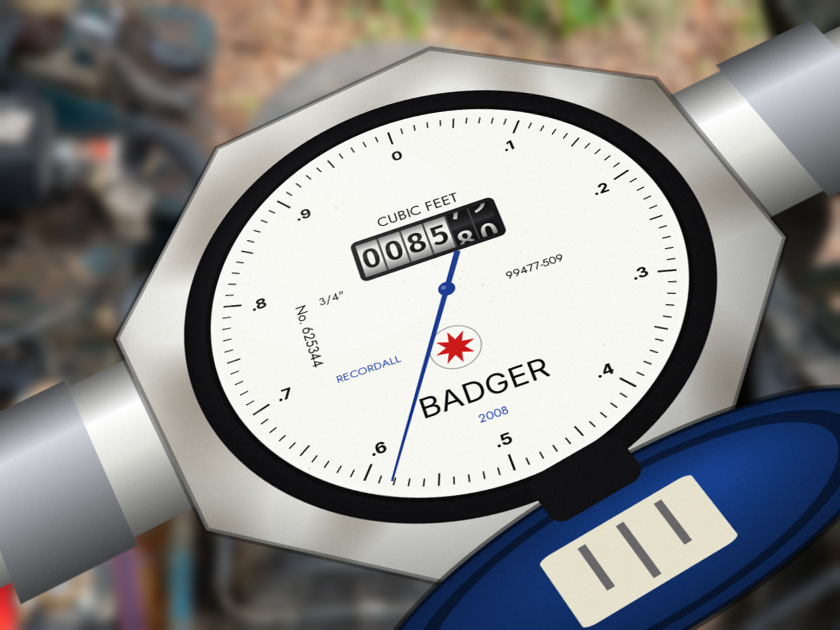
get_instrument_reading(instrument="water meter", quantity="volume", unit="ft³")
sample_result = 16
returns 8579.58
